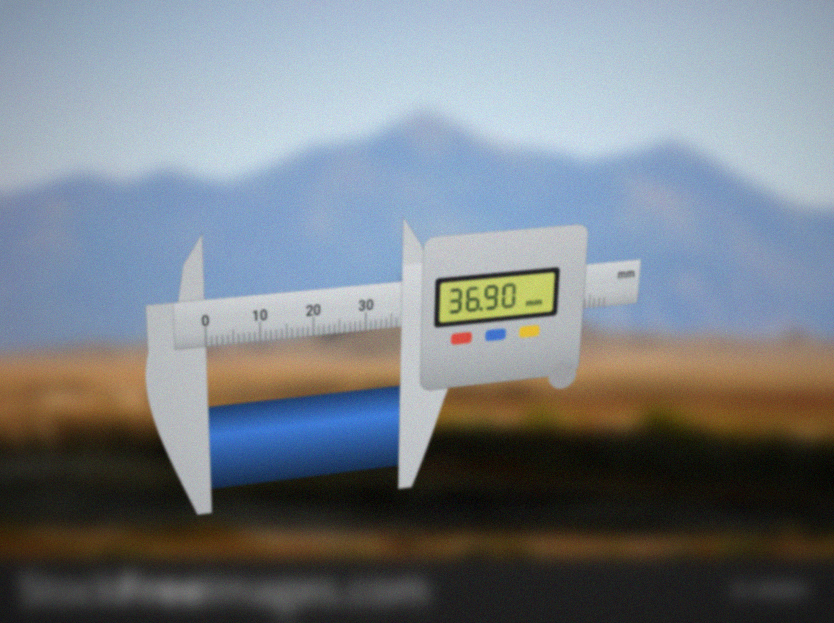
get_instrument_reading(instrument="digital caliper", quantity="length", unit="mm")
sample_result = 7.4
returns 36.90
